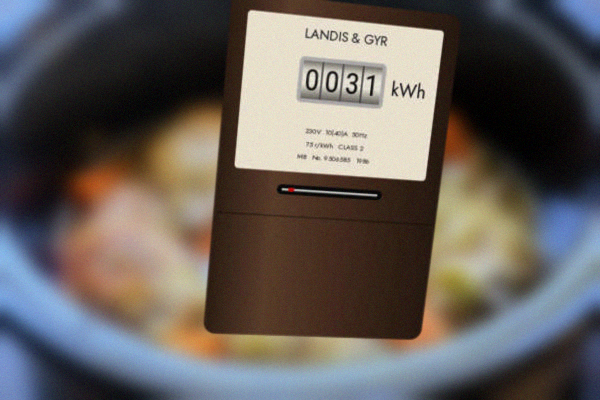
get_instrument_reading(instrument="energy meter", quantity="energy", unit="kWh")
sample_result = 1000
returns 31
